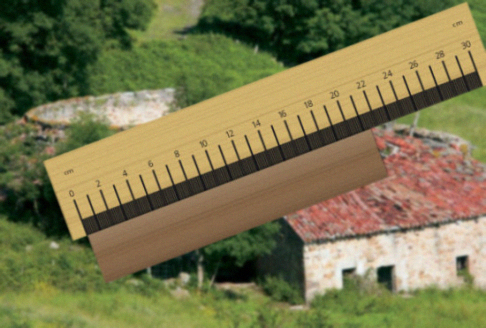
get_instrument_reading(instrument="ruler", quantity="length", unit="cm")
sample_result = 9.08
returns 21.5
